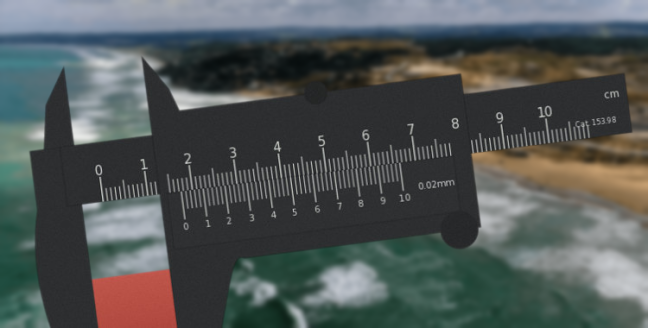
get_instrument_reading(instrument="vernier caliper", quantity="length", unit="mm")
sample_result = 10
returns 17.5
